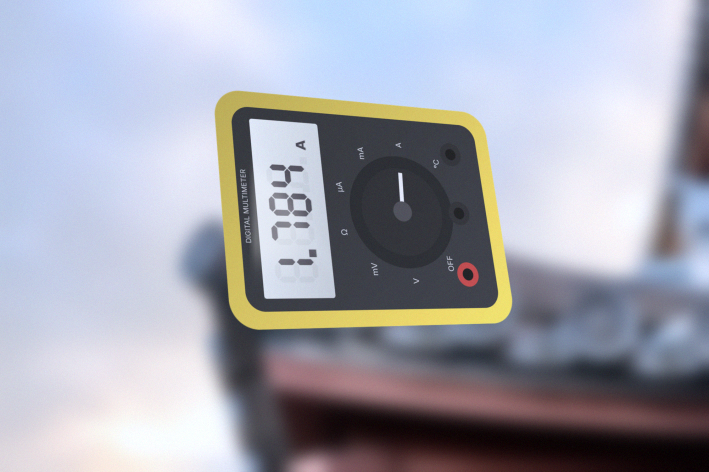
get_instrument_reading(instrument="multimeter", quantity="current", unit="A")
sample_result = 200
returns 1.784
